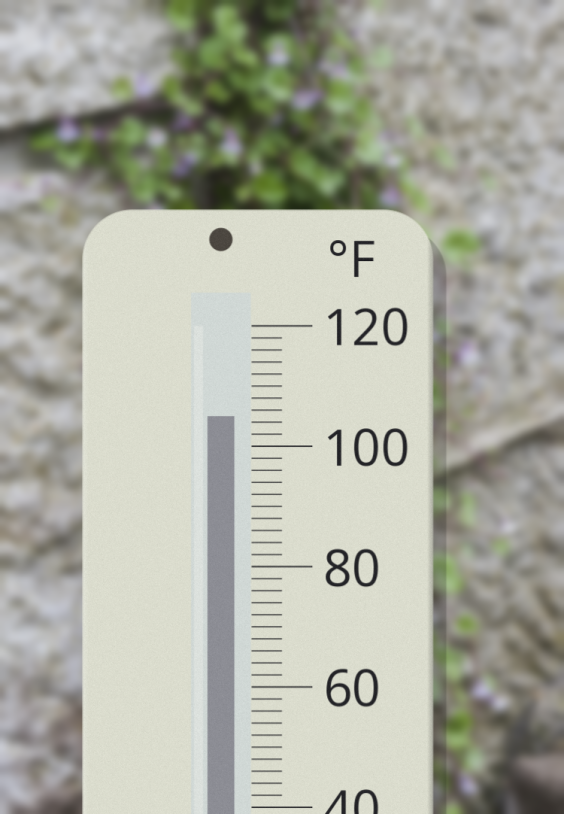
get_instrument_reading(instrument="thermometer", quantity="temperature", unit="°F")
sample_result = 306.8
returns 105
